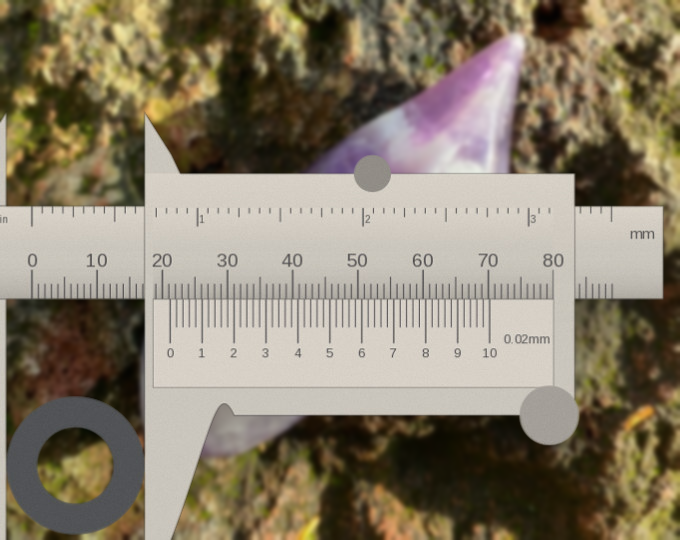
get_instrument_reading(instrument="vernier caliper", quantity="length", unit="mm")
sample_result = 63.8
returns 21.2
